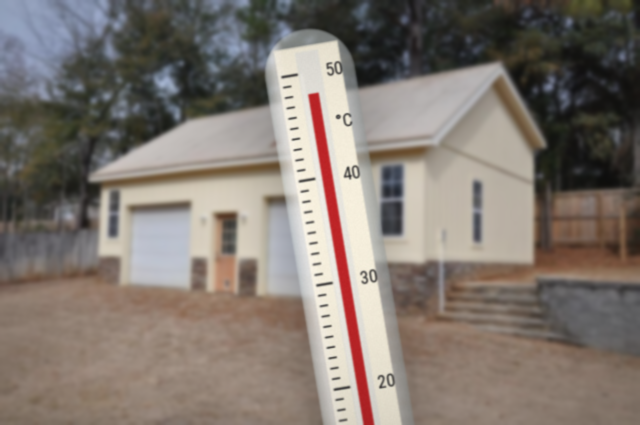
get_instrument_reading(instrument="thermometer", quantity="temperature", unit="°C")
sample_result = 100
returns 48
